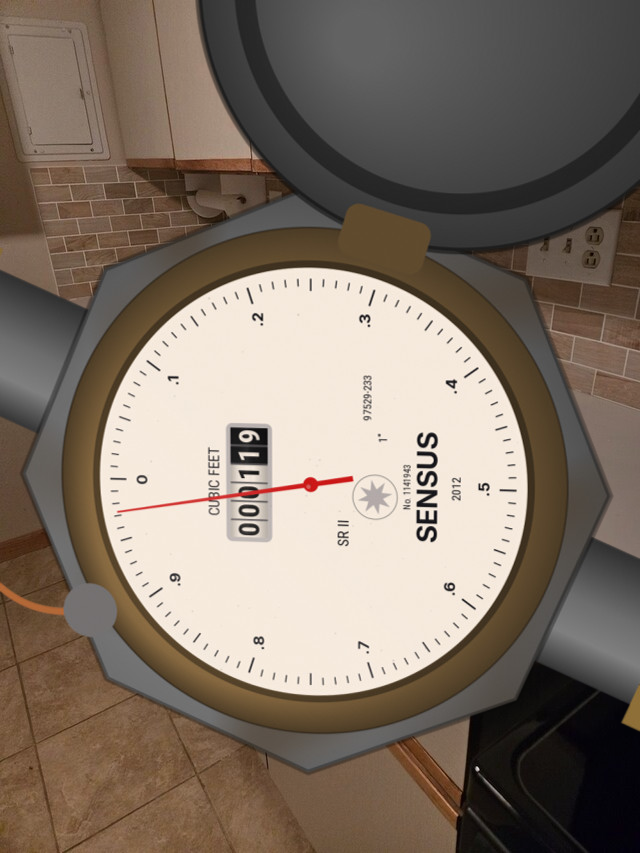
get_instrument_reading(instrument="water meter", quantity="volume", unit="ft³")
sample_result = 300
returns 118.97
